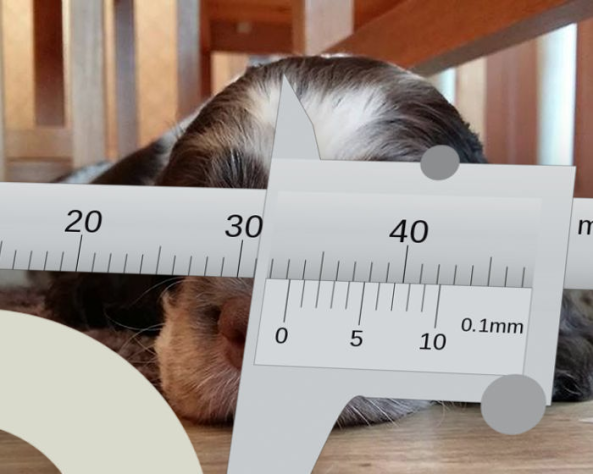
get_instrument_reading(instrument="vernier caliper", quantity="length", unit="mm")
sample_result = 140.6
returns 33.2
